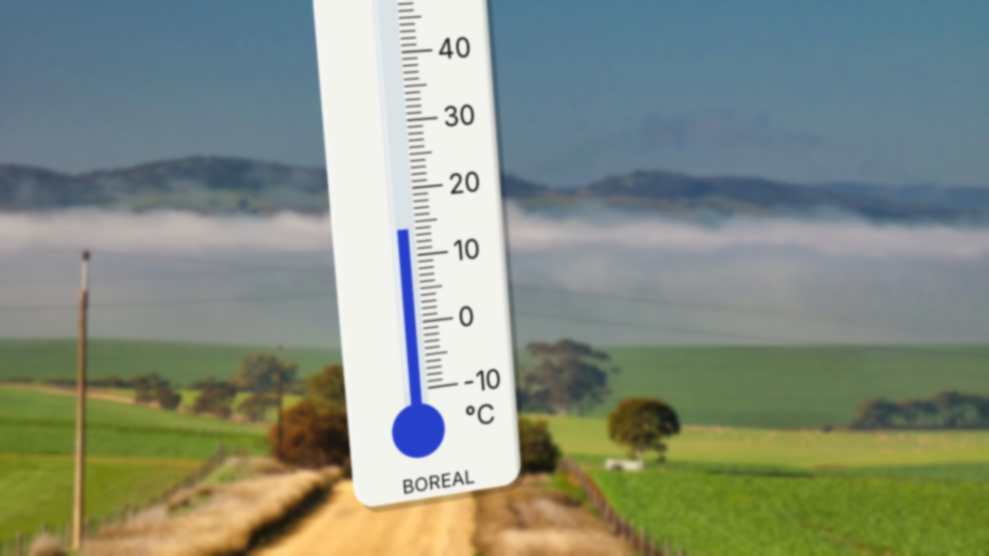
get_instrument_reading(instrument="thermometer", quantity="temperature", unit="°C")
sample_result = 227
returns 14
